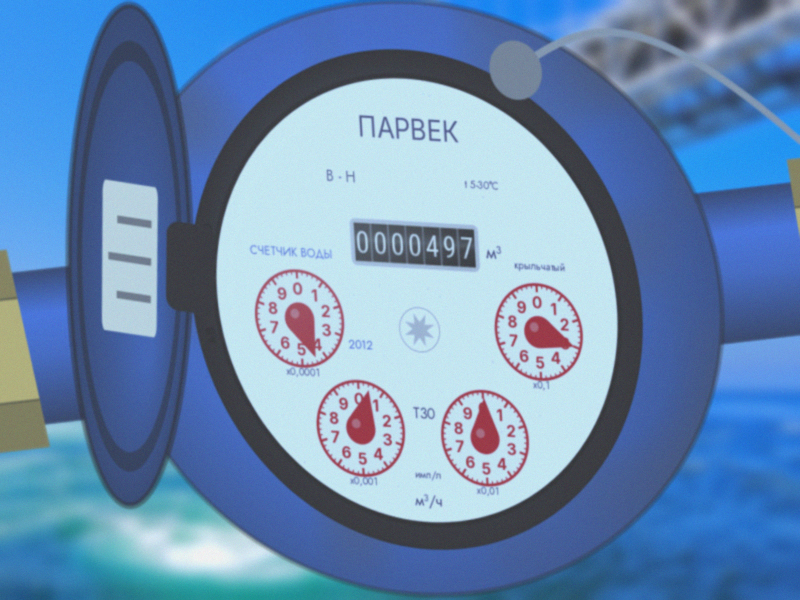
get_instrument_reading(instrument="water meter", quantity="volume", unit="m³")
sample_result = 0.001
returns 497.3004
